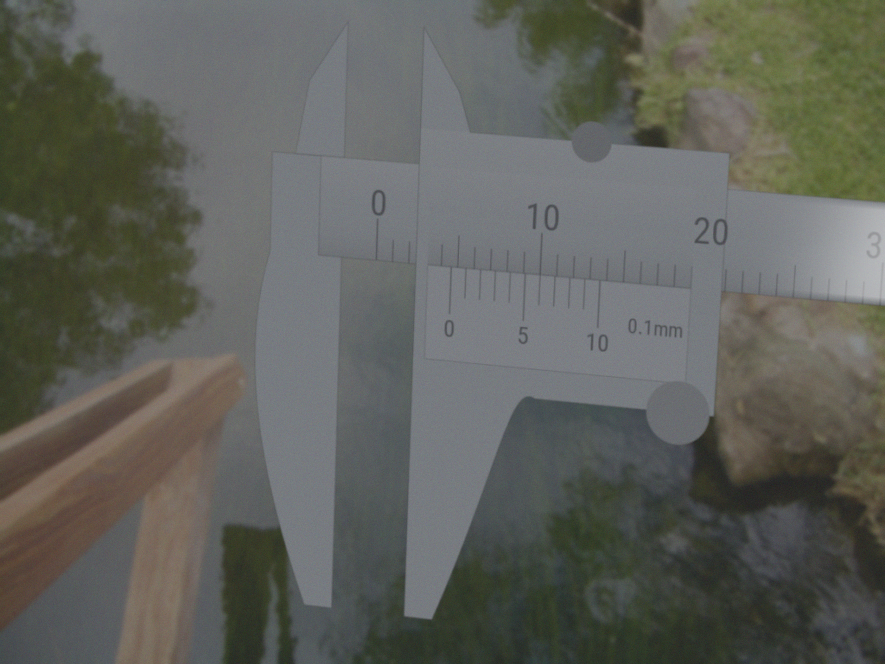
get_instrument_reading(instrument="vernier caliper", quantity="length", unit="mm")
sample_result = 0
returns 4.6
